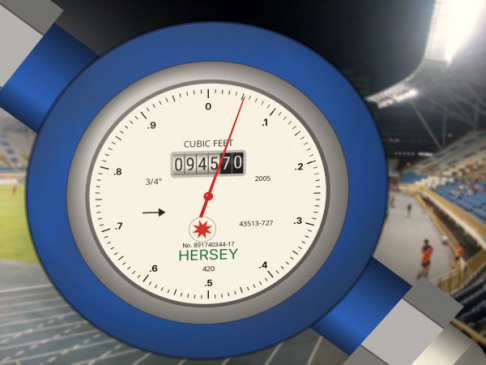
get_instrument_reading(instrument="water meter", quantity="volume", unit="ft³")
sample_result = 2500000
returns 94570.05
